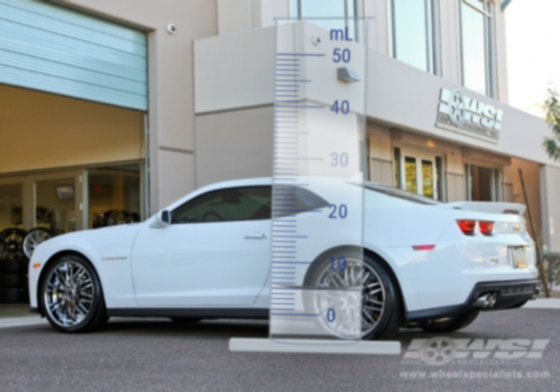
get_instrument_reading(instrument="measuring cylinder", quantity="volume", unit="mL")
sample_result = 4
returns 5
